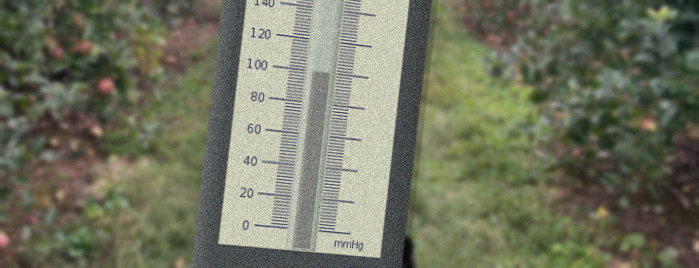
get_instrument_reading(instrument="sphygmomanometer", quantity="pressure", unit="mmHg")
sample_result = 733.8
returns 100
